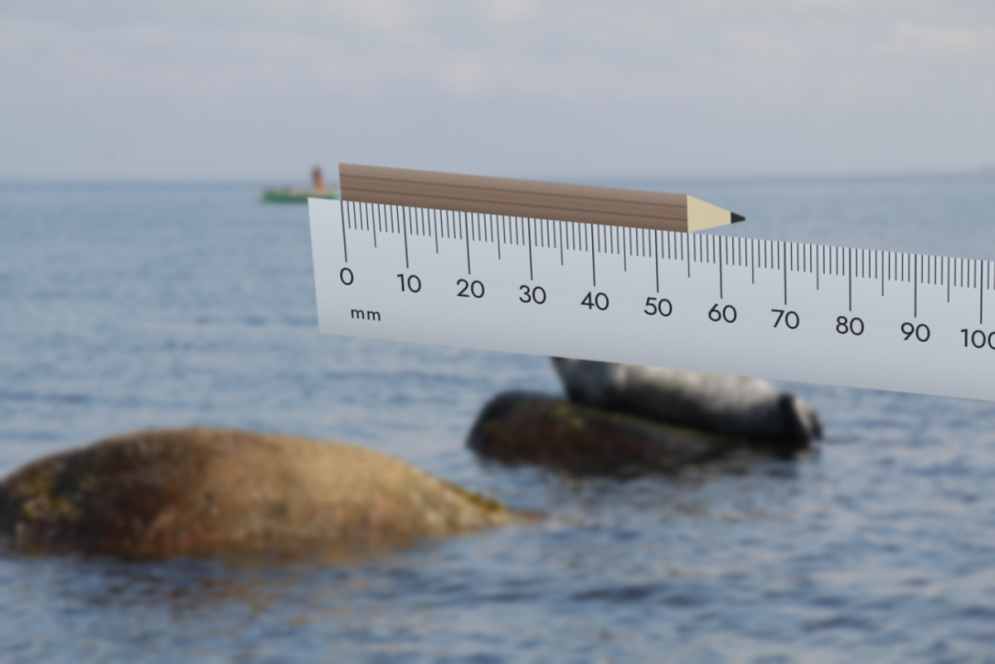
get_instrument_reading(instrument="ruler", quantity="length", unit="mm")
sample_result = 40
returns 64
